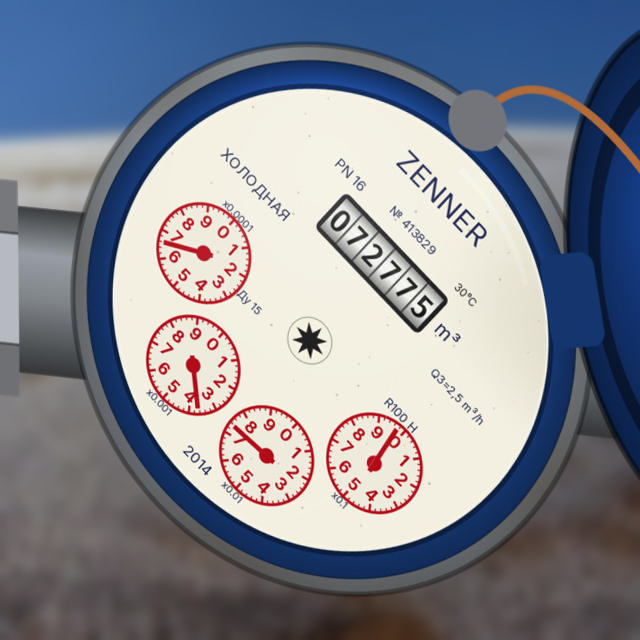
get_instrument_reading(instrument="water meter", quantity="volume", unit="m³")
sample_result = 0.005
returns 72774.9736
